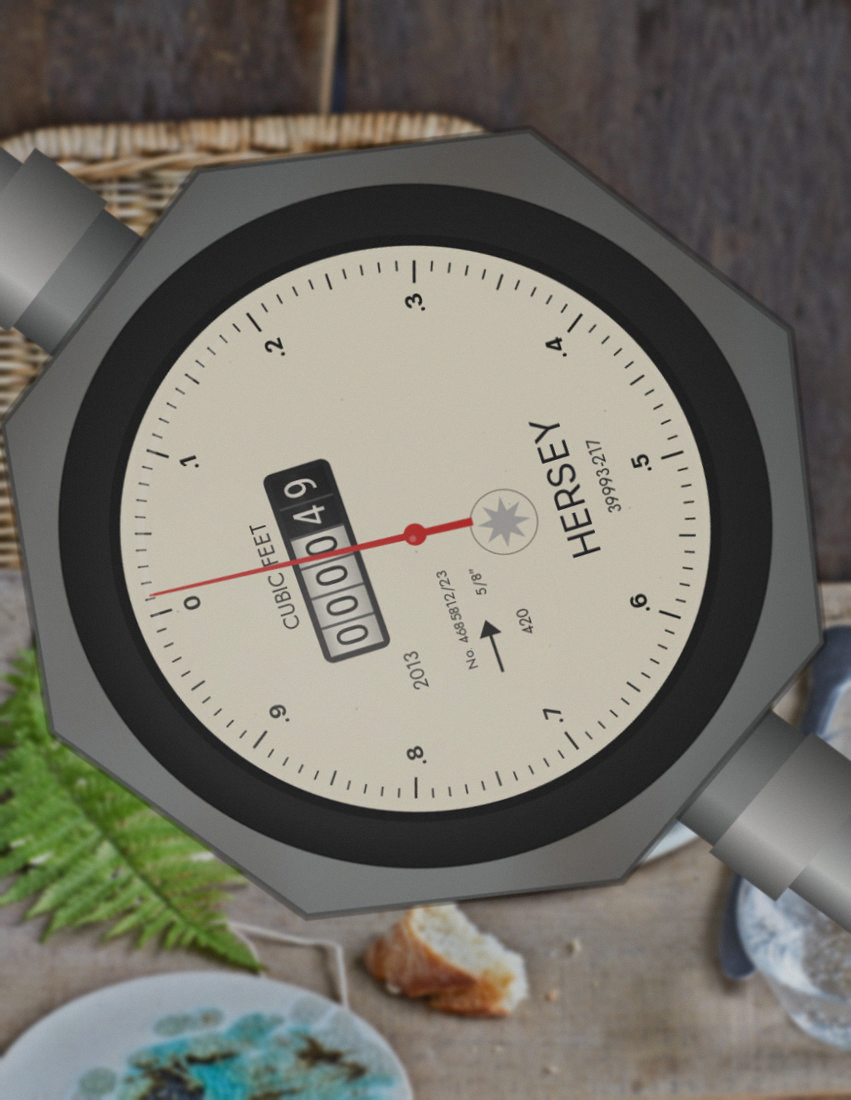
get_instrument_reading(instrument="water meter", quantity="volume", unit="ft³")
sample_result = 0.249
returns 49.01
